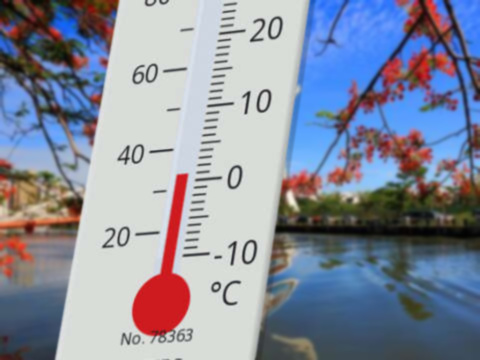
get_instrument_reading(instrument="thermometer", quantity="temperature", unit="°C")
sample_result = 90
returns 1
